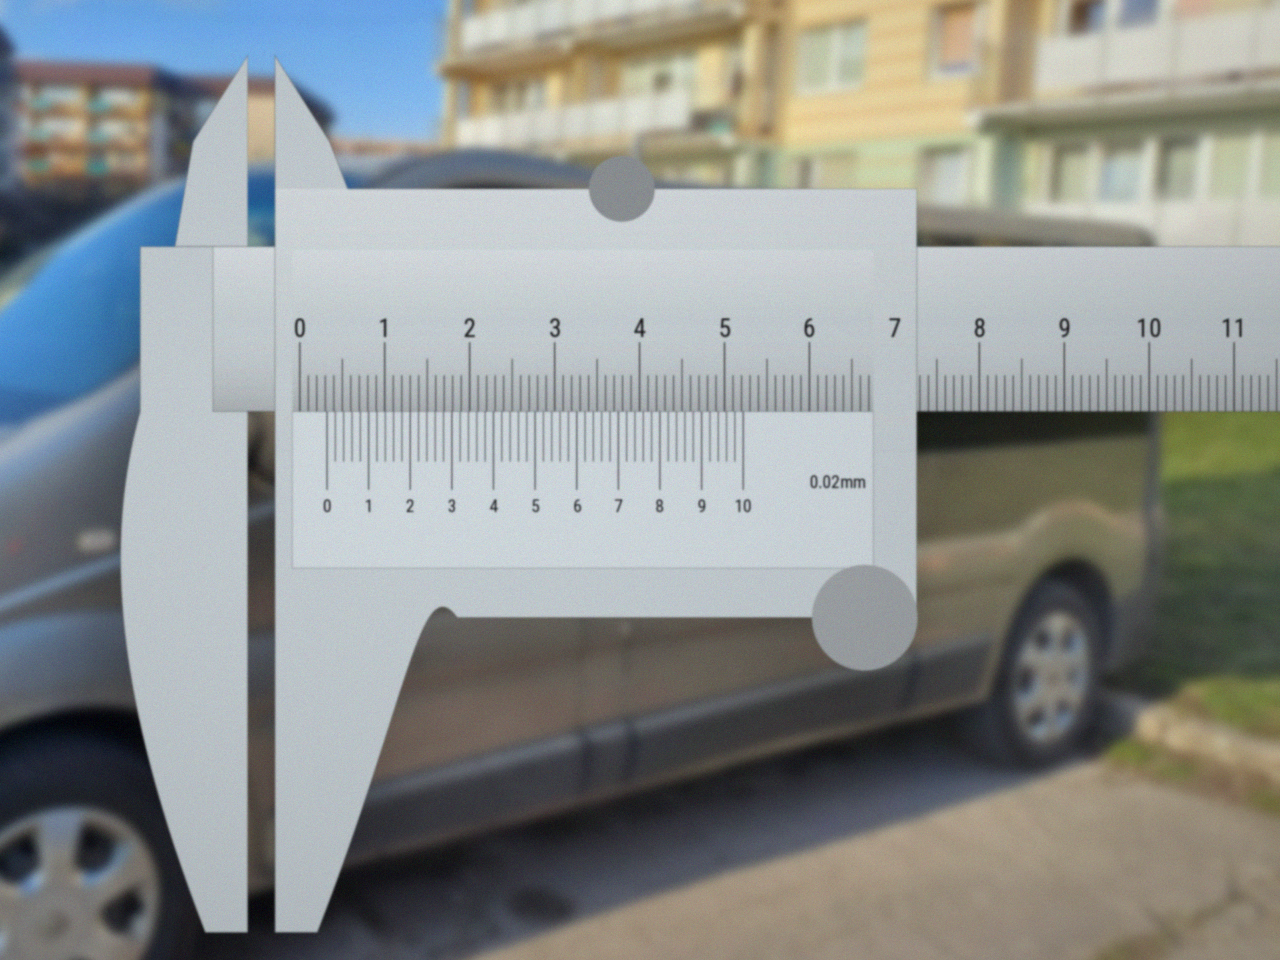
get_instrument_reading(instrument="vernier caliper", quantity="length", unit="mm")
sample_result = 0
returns 3.2
